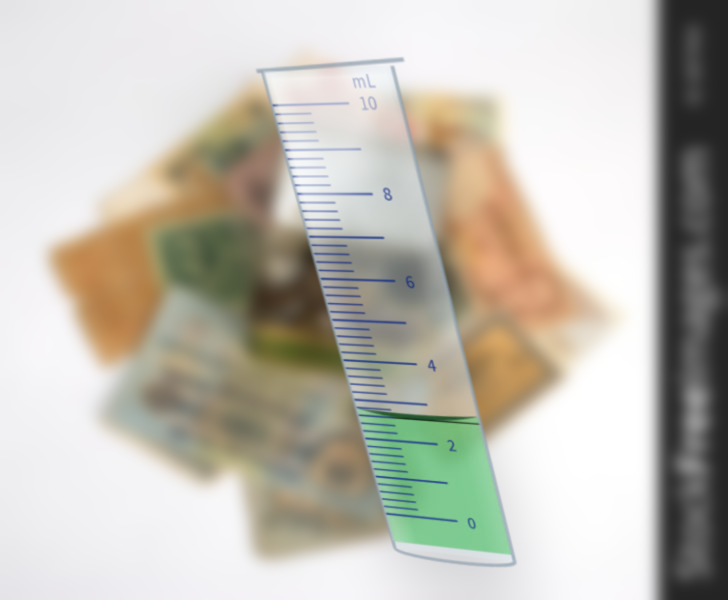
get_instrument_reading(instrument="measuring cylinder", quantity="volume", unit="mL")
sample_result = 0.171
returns 2.6
